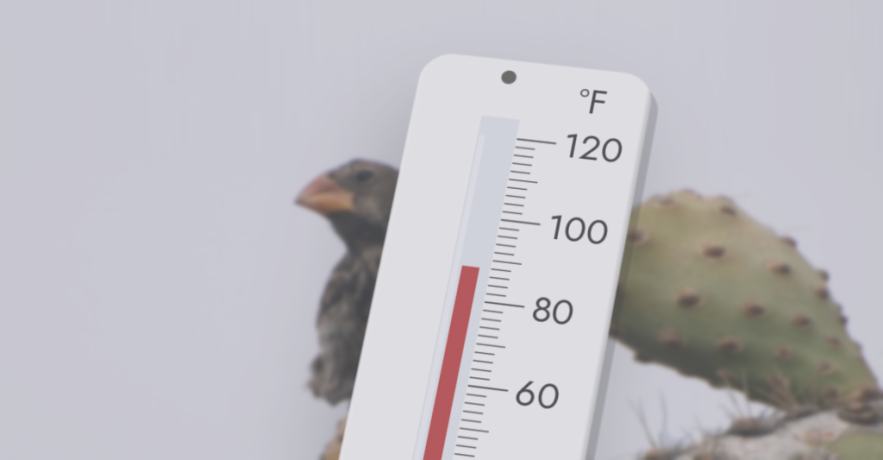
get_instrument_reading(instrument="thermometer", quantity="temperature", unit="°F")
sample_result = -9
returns 88
